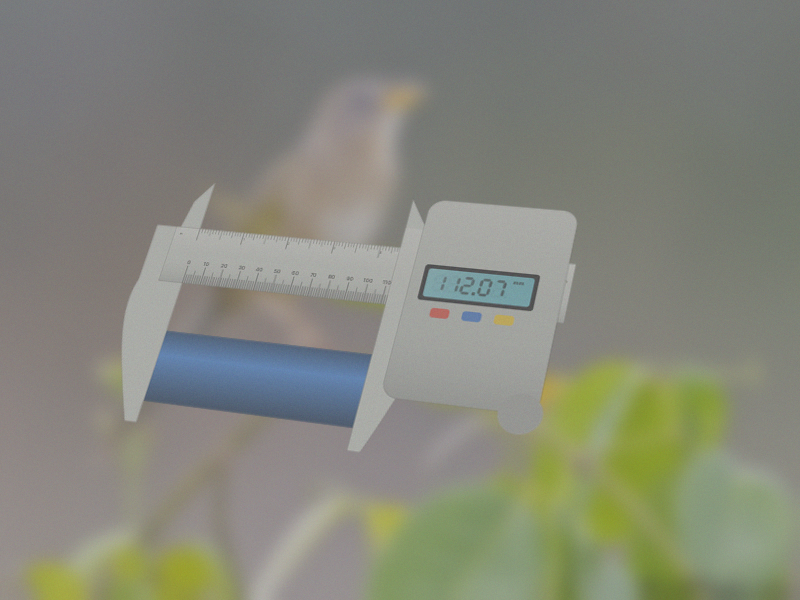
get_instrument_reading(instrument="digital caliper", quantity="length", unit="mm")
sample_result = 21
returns 112.07
